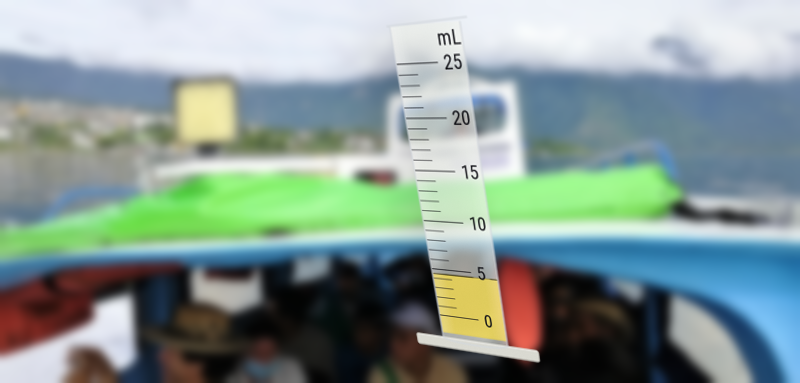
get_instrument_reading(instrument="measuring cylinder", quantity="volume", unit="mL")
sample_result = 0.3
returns 4.5
